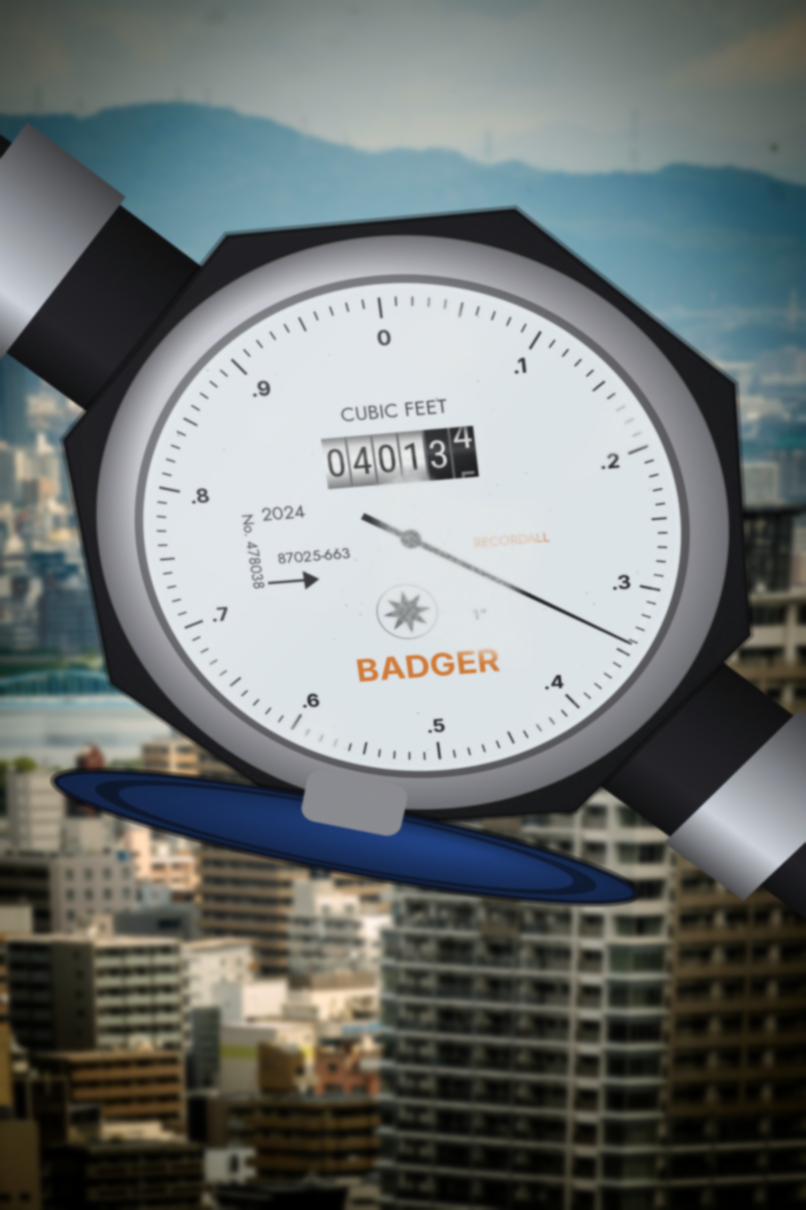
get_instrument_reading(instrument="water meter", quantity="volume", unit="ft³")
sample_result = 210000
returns 40134.34
